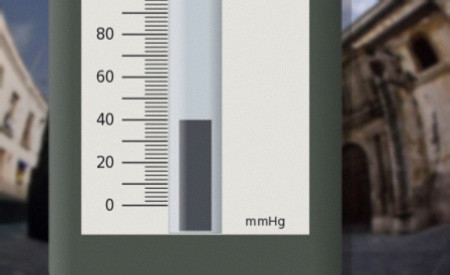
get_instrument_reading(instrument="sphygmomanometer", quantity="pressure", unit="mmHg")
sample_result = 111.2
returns 40
